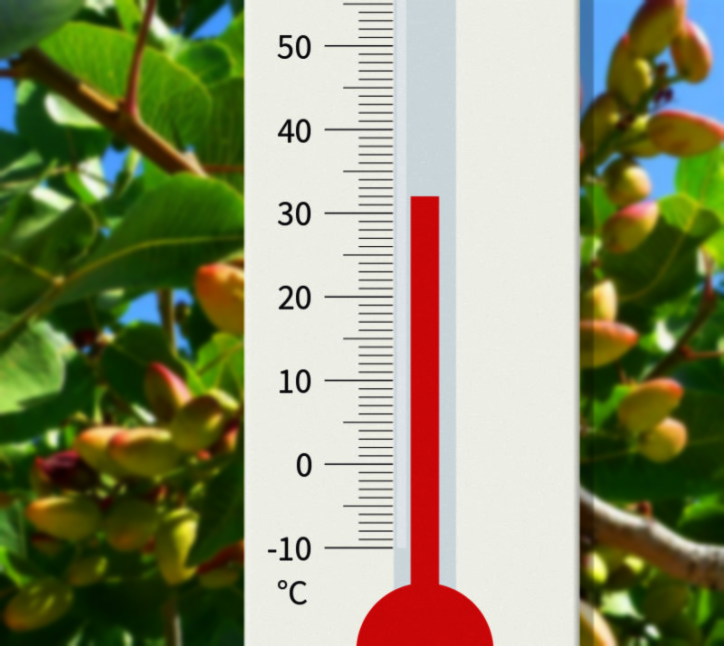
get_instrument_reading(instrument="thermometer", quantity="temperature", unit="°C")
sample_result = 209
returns 32
